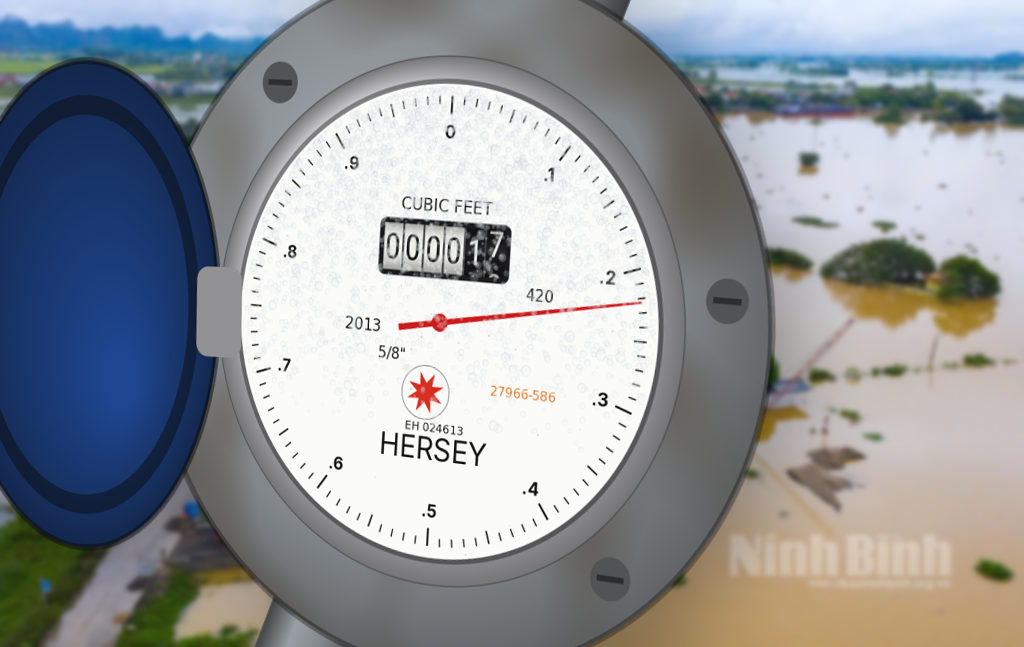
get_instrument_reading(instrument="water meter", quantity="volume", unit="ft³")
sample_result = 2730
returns 17.22
